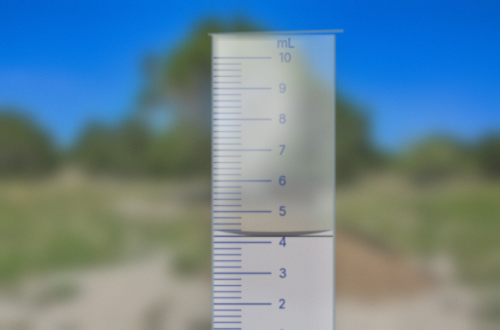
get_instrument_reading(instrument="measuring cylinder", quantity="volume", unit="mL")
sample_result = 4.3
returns 4.2
